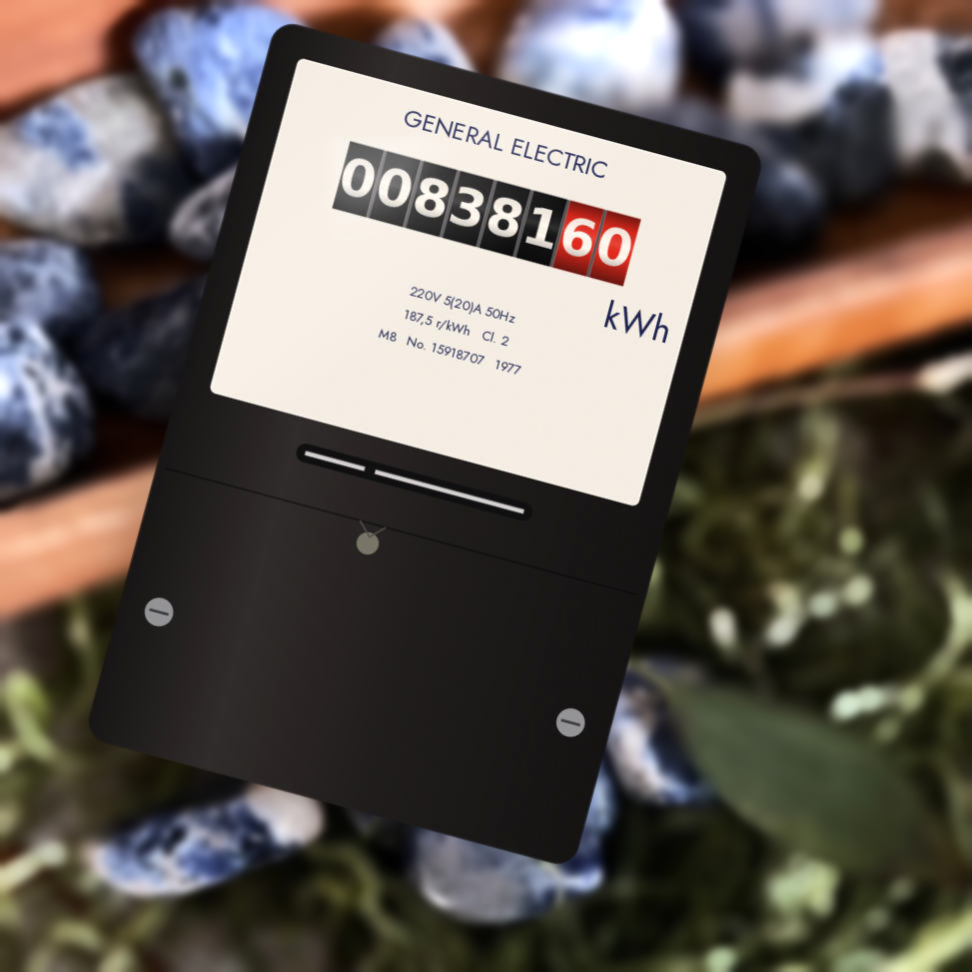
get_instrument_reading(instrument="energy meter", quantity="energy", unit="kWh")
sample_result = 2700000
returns 8381.60
